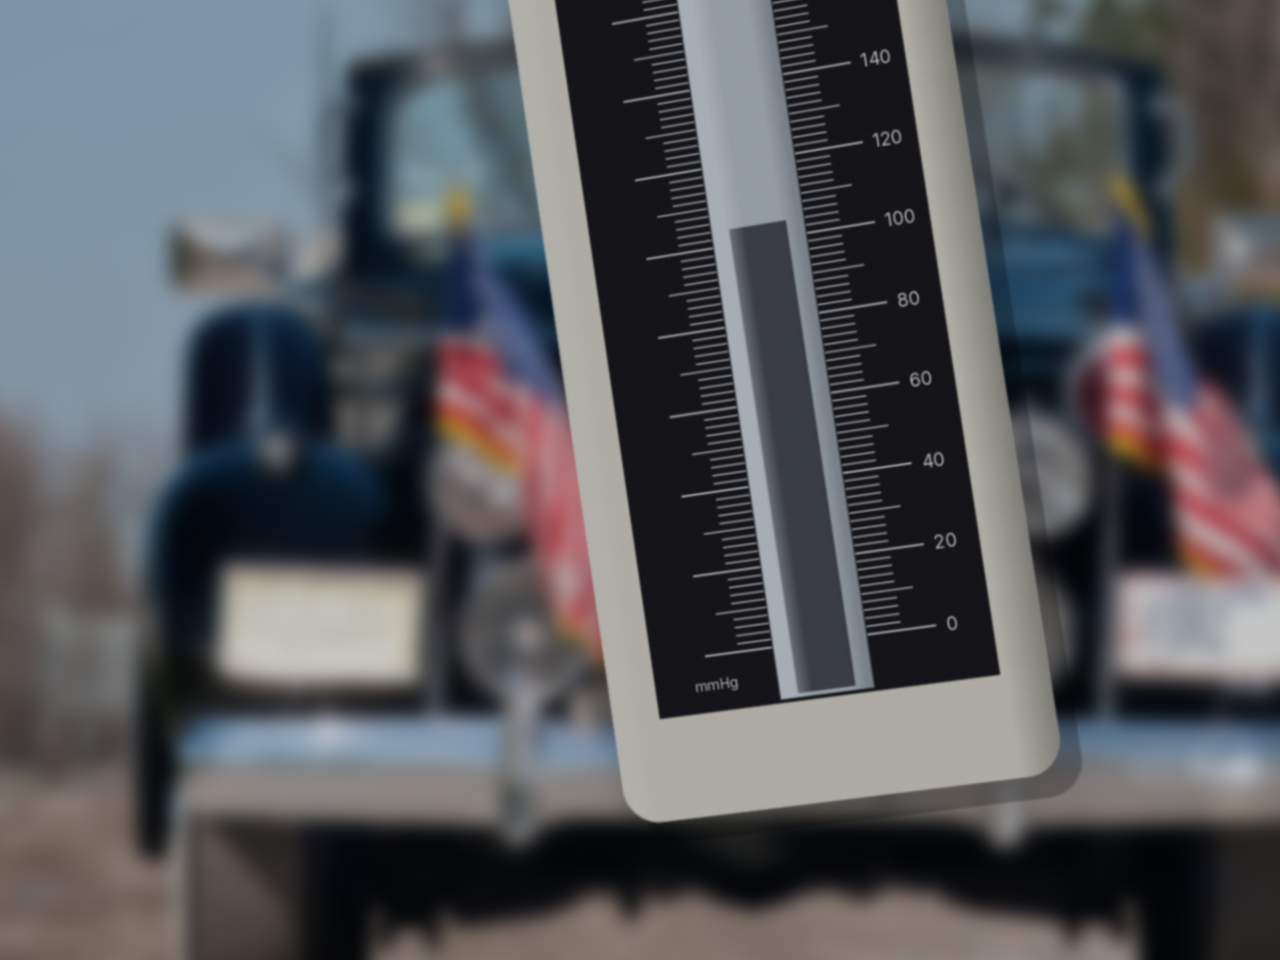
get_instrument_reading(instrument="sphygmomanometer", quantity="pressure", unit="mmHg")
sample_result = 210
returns 104
